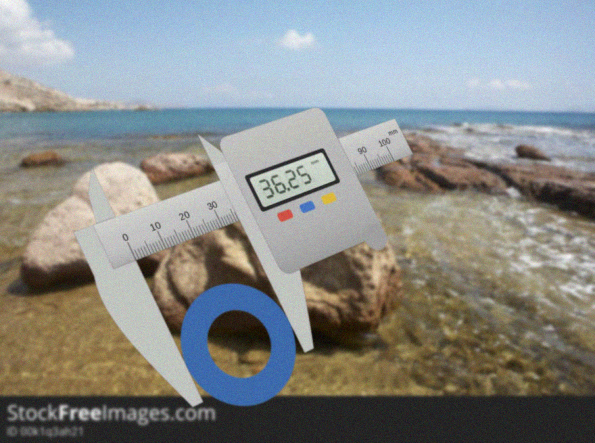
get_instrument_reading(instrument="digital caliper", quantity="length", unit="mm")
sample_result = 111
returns 36.25
